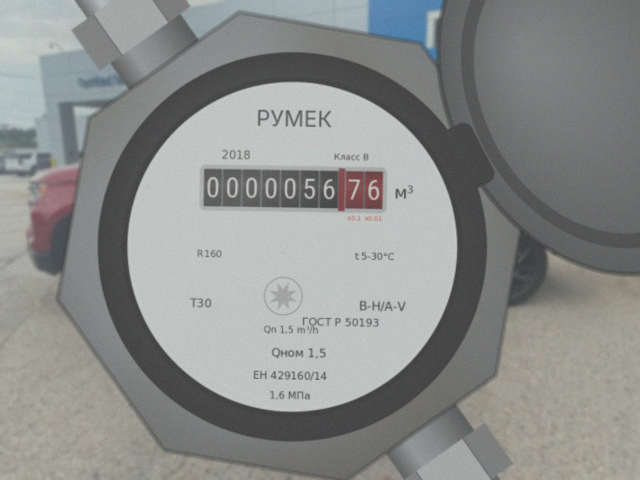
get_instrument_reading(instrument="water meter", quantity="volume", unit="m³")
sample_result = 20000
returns 56.76
